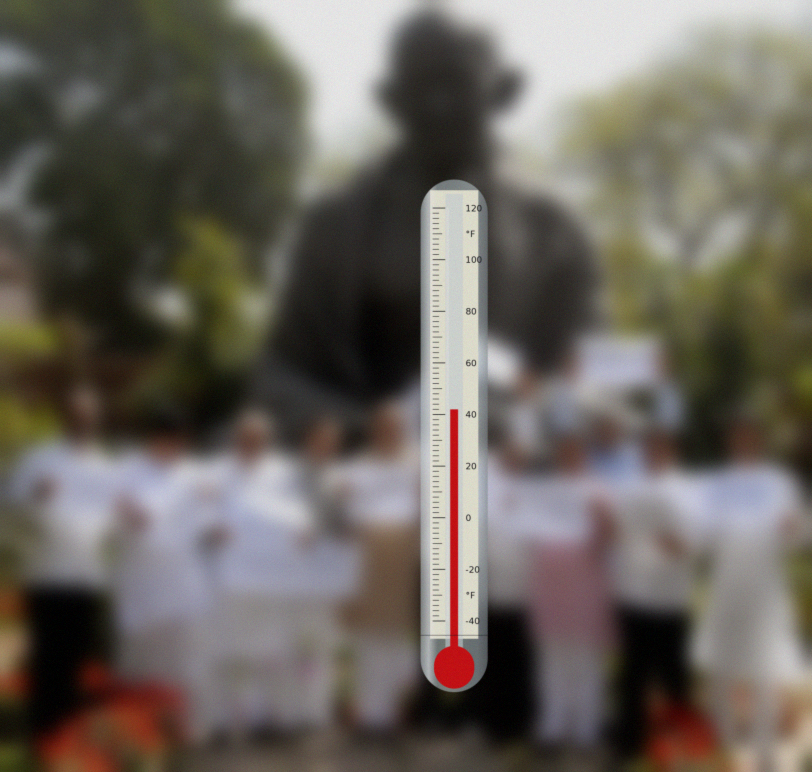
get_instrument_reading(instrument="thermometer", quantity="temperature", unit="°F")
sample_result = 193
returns 42
